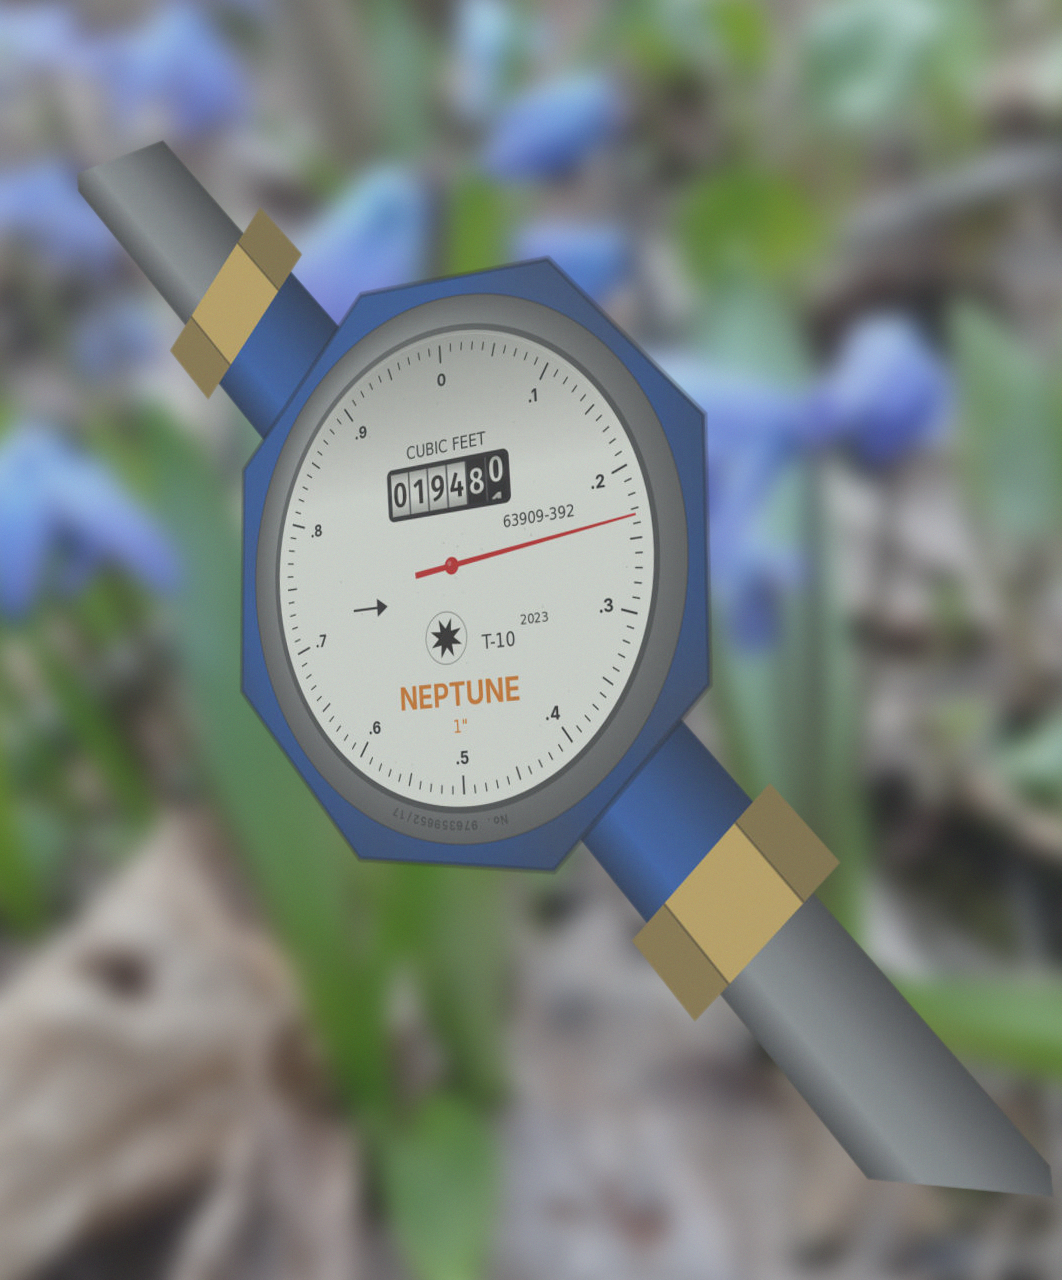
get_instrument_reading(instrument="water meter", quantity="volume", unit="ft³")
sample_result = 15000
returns 19480.23
